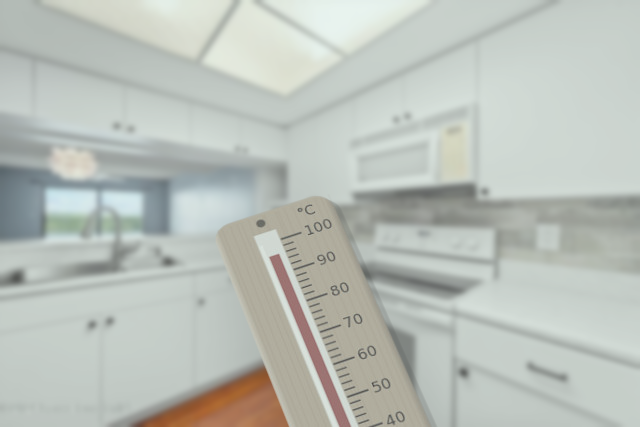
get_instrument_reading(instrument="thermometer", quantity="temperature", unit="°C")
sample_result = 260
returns 96
